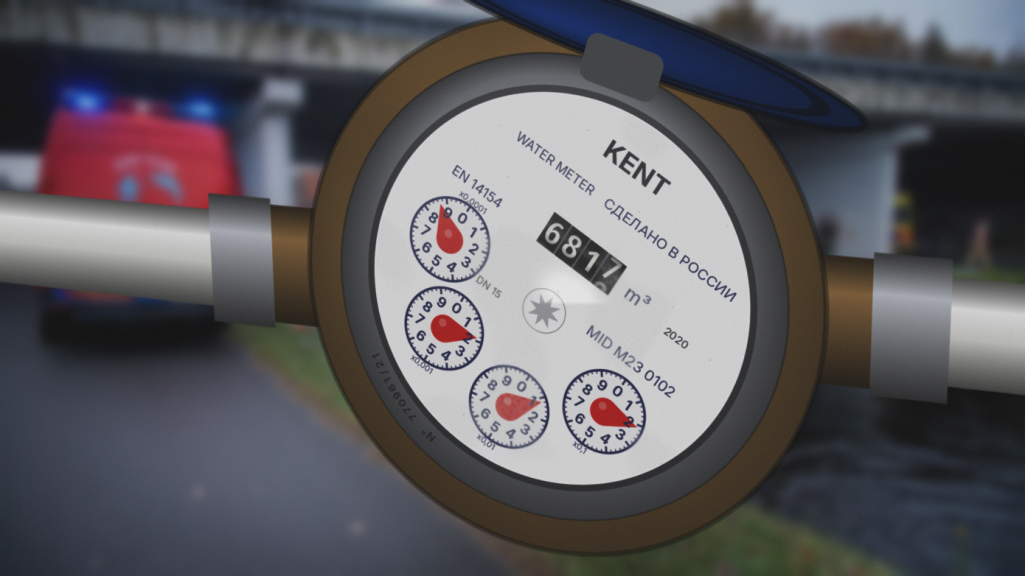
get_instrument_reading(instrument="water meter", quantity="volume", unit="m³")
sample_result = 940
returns 6817.2118
